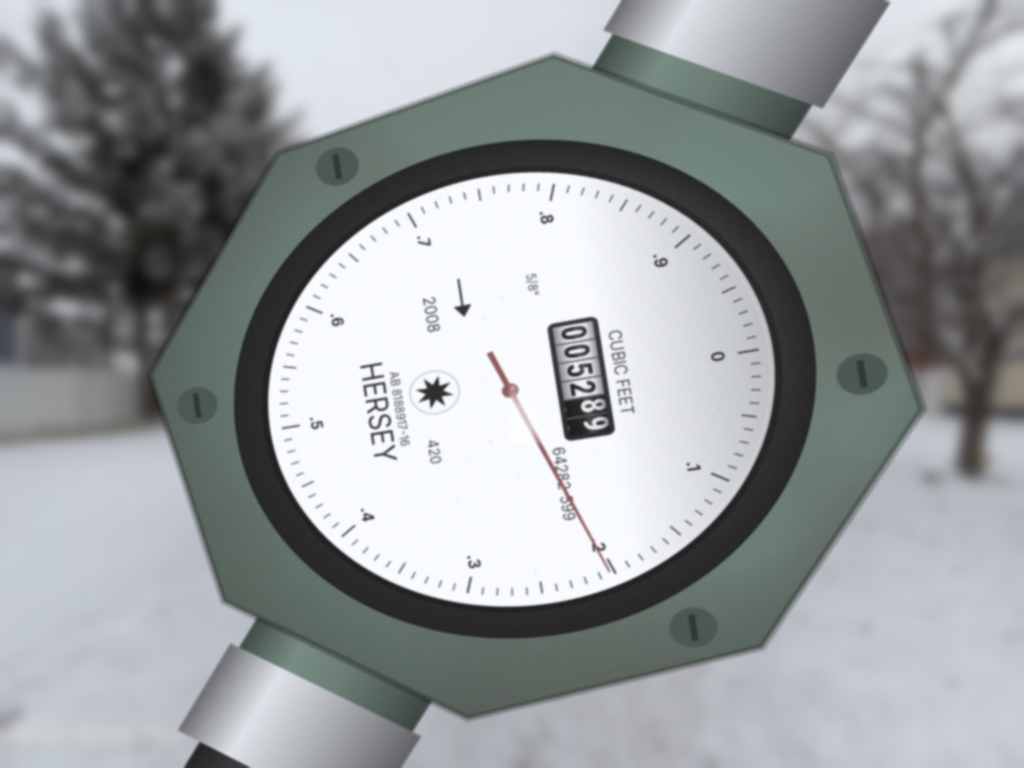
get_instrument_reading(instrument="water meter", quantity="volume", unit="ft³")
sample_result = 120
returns 5289.20
